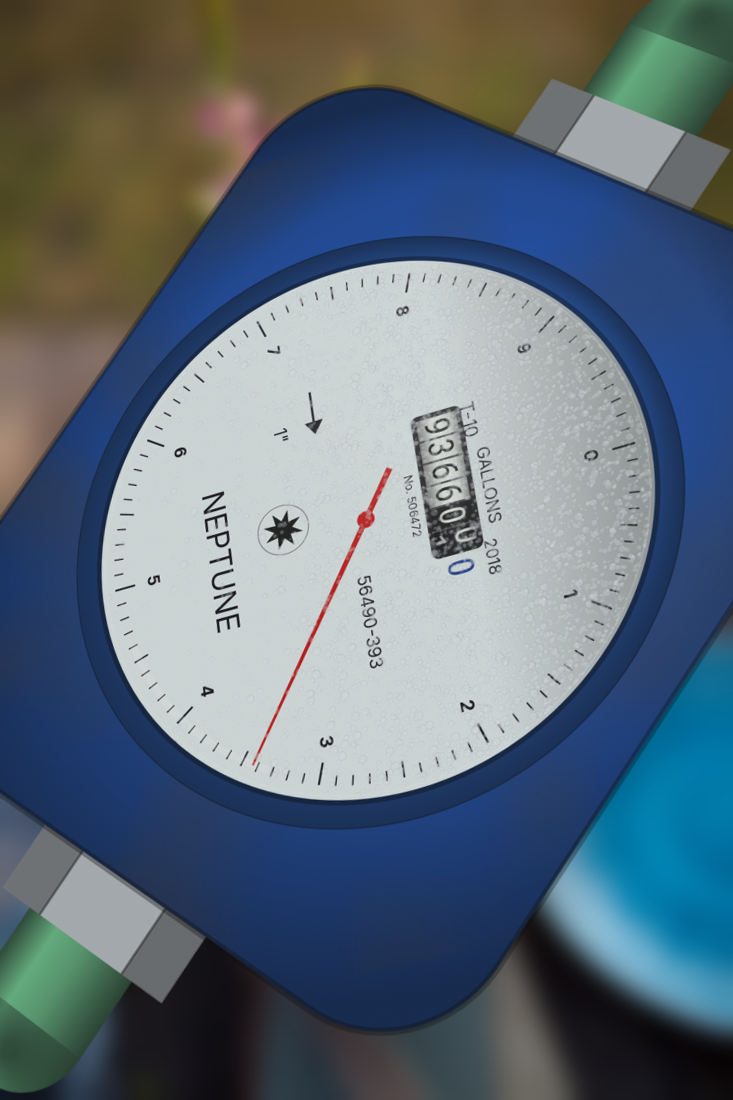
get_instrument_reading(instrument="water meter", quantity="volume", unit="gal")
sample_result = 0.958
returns 9366003.4
